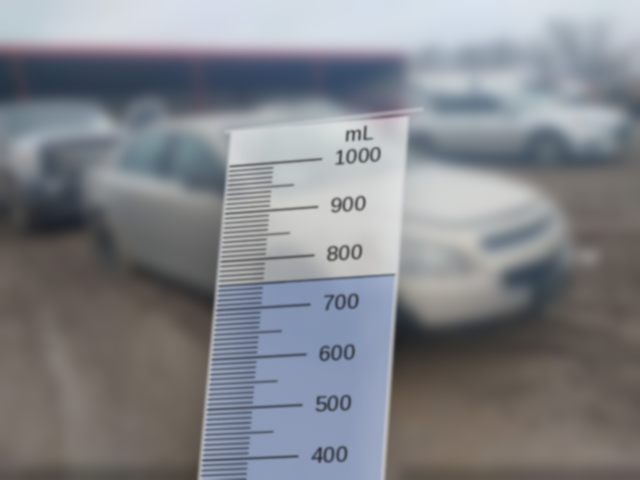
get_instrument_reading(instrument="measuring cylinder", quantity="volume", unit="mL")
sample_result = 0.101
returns 750
